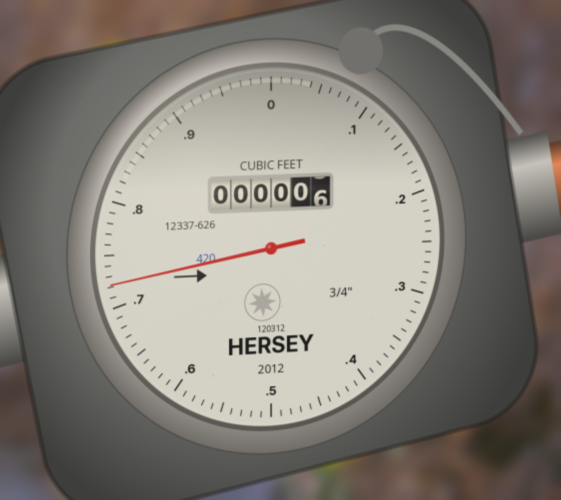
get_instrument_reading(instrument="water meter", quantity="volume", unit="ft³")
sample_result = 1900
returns 5.72
